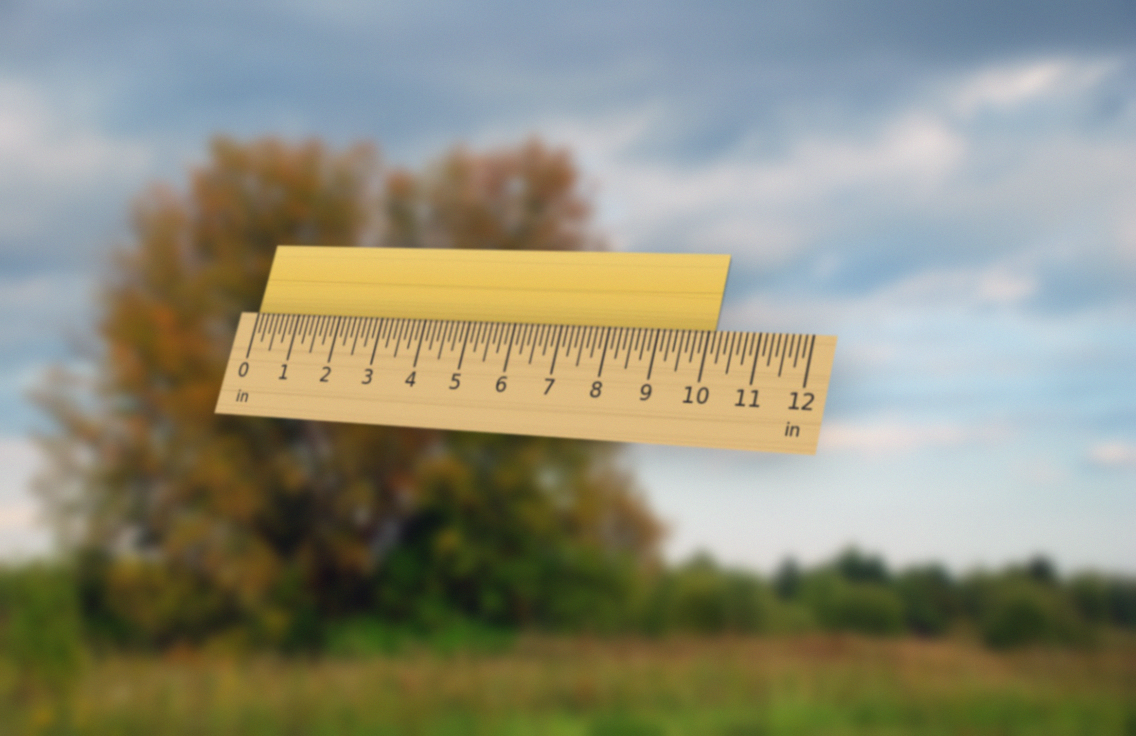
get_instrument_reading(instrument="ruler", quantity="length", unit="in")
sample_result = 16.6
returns 10.125
